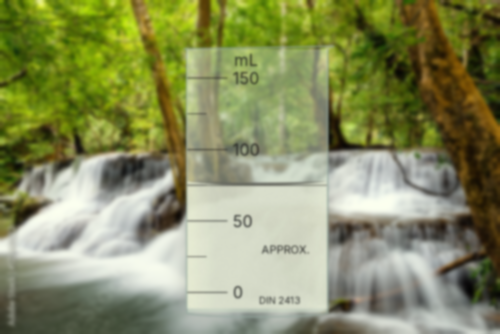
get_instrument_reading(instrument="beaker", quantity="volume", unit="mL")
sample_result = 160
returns 75
